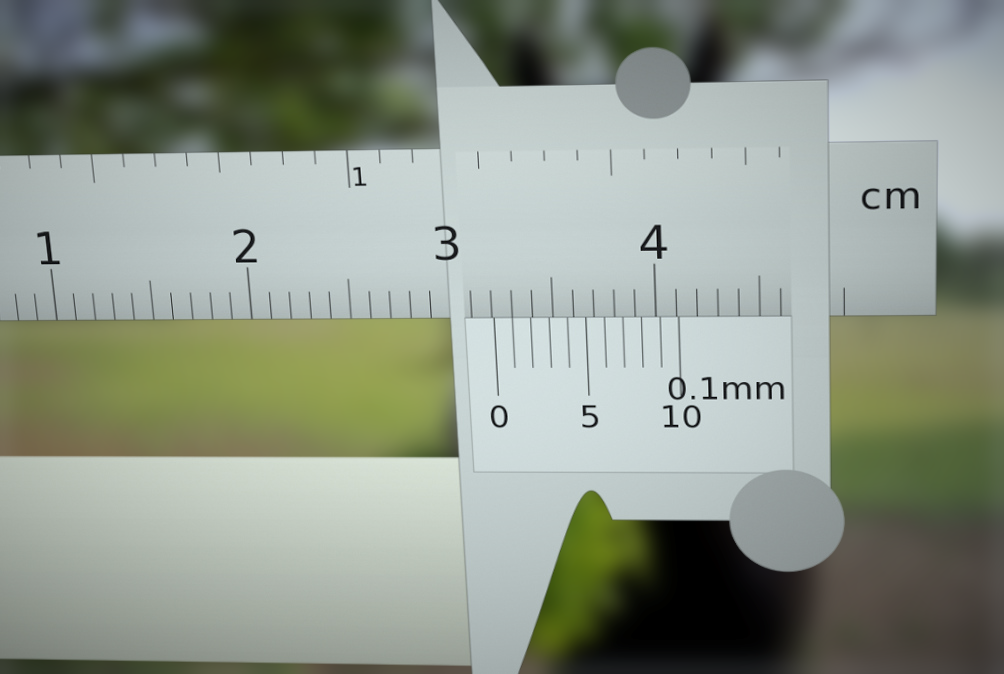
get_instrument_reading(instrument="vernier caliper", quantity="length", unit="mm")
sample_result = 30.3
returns 32.1
